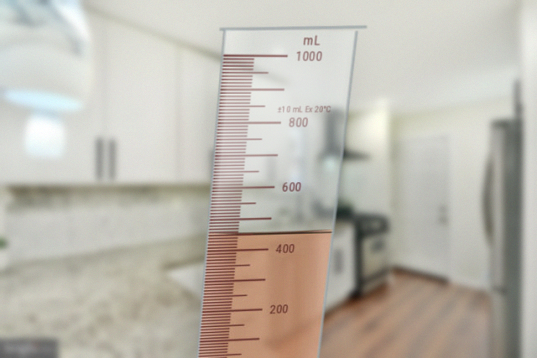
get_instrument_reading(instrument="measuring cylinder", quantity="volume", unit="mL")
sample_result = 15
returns 450
